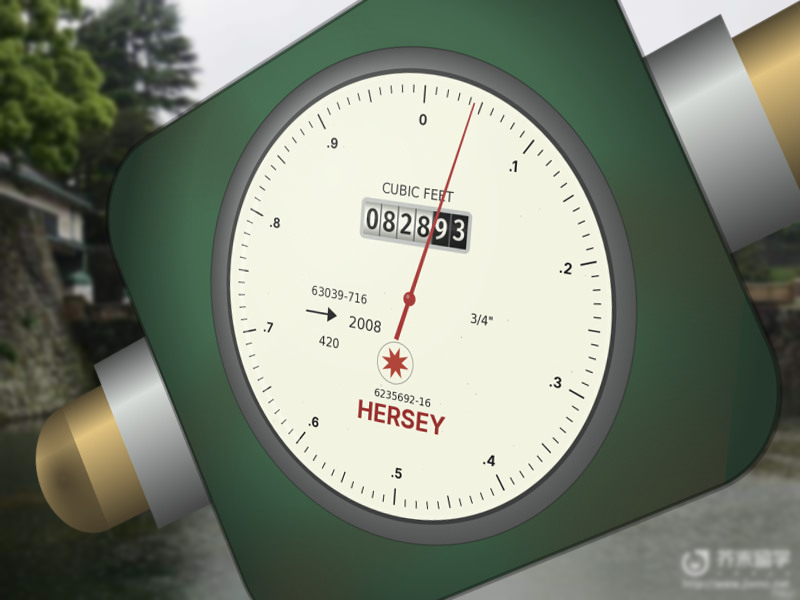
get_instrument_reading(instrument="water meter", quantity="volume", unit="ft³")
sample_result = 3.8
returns 82893.04
